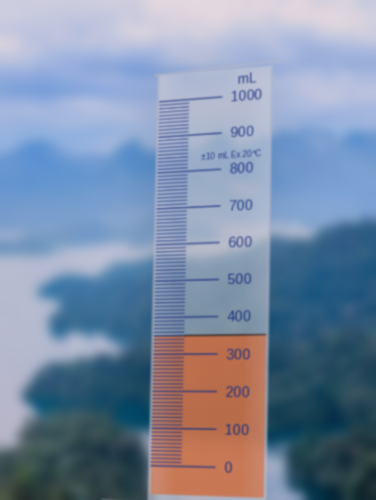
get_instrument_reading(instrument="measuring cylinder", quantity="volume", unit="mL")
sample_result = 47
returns 350
